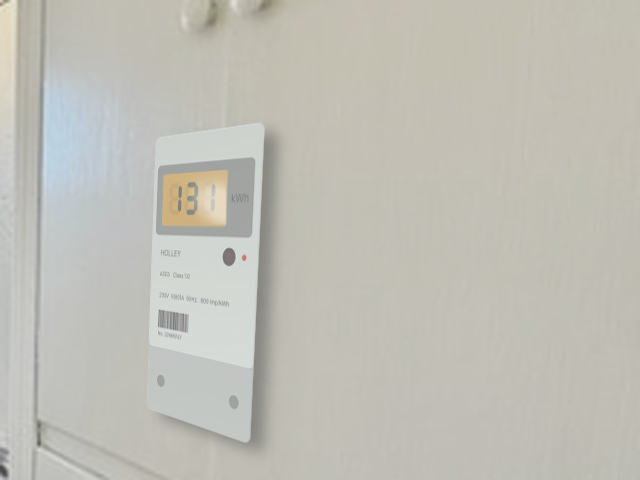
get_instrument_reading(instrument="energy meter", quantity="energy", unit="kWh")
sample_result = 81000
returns 131
